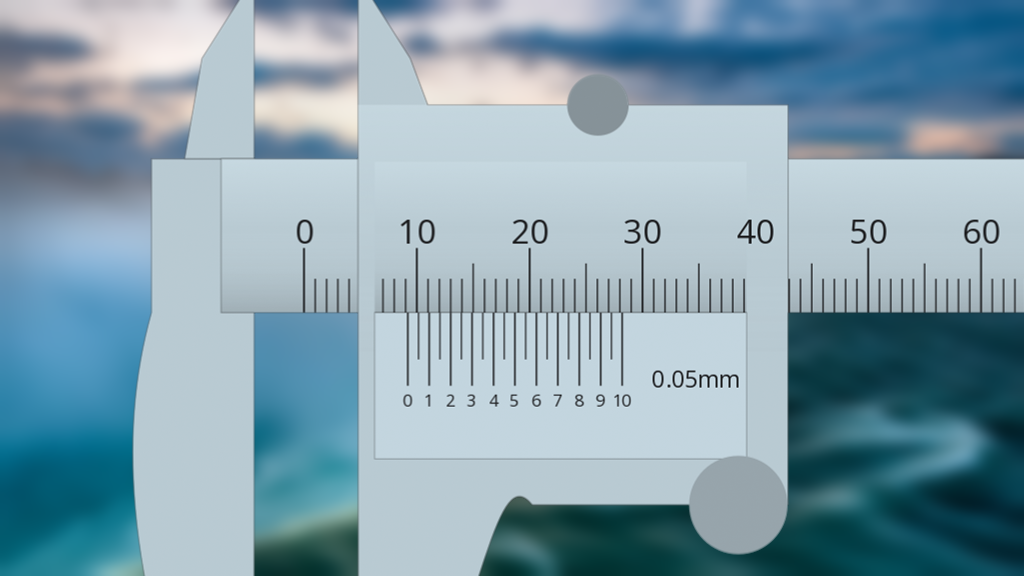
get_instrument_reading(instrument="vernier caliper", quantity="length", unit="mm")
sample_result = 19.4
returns 9.2
